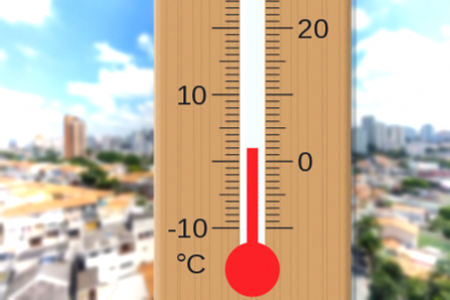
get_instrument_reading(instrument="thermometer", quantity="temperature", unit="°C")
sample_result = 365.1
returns 2
